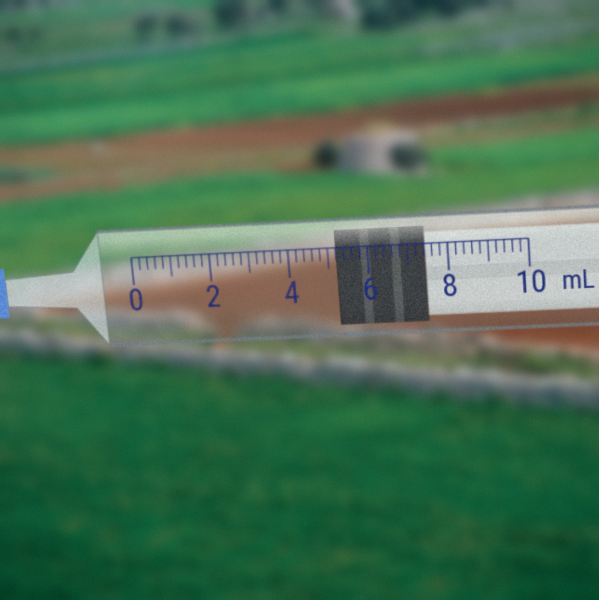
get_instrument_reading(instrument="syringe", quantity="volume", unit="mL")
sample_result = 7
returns 5.2
